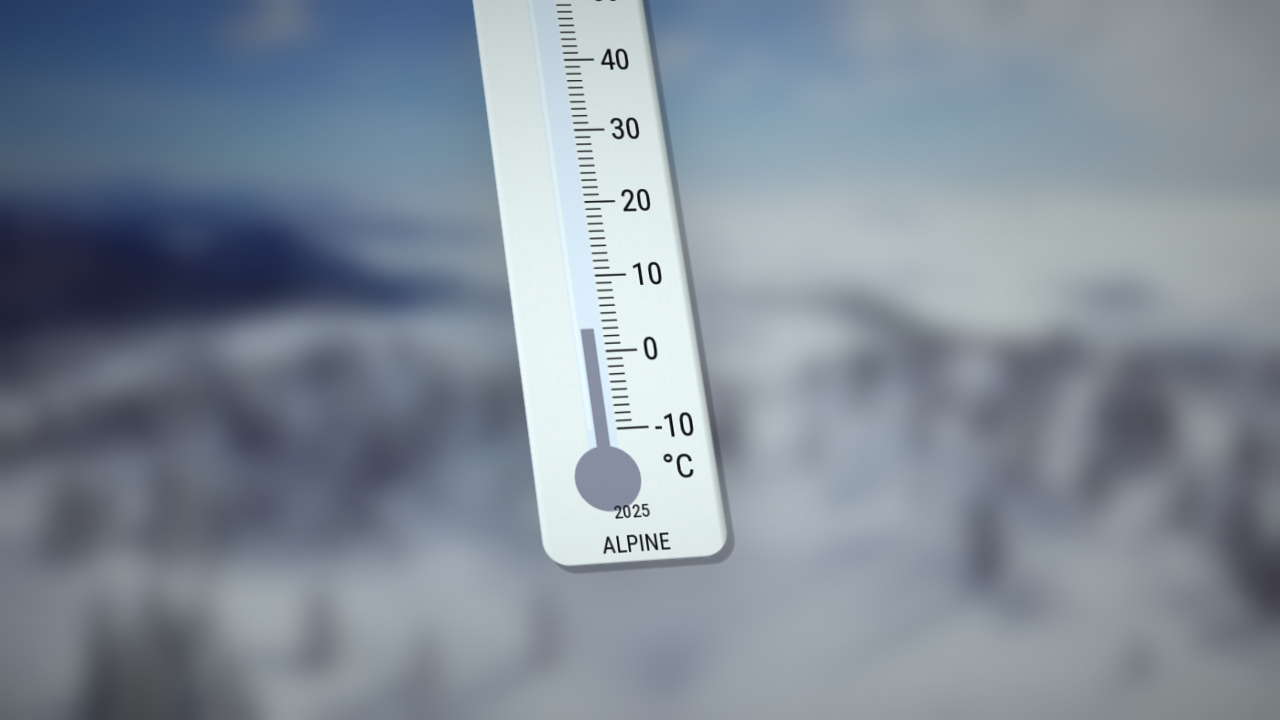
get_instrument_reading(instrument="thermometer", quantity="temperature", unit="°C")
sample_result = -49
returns 3
